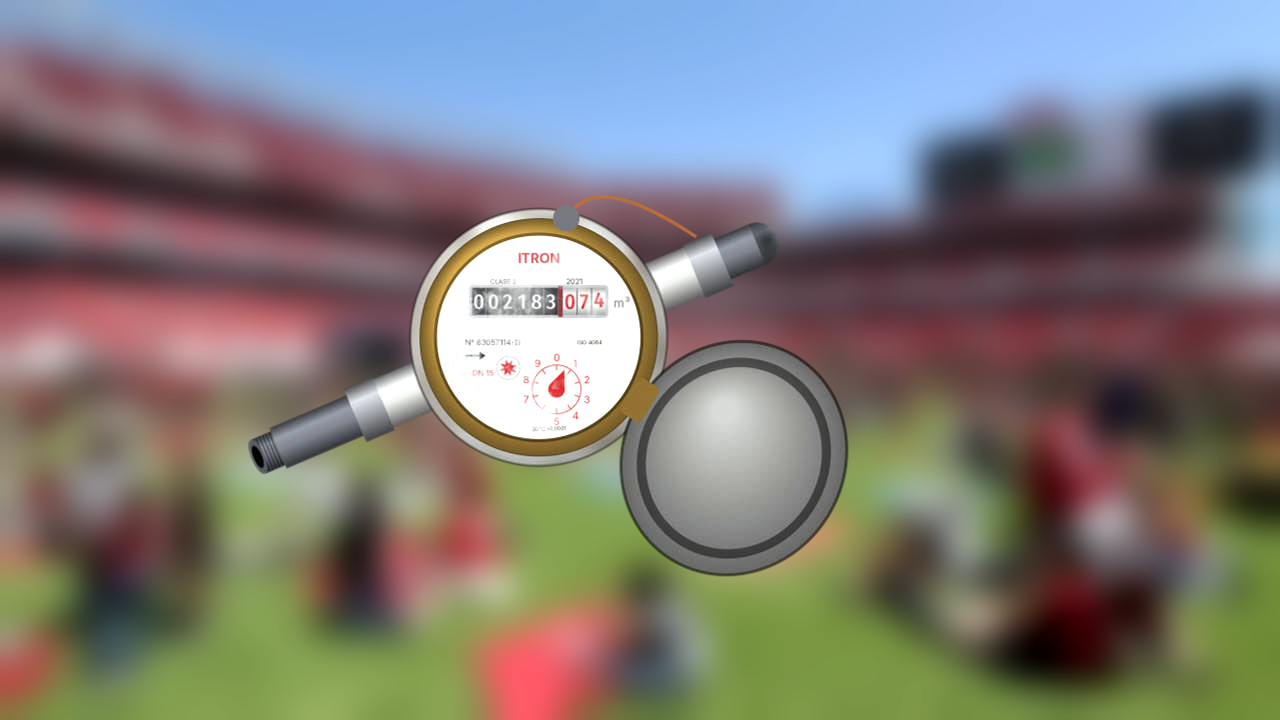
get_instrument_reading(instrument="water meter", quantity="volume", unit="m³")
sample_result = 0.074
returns 2183.0740
